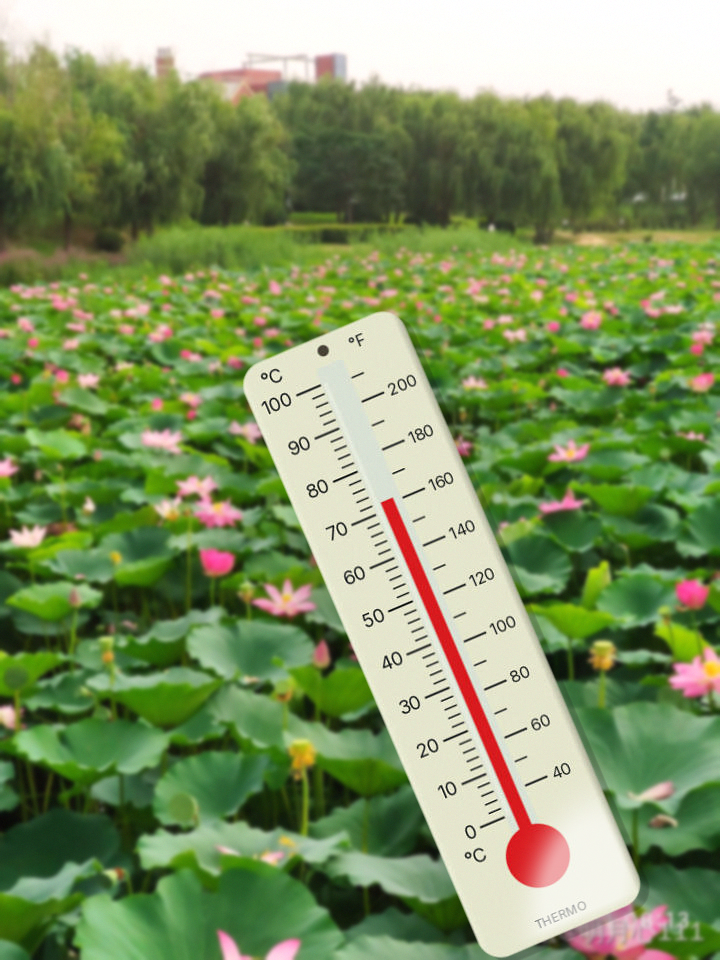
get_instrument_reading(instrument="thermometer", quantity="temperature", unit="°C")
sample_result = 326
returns 72
